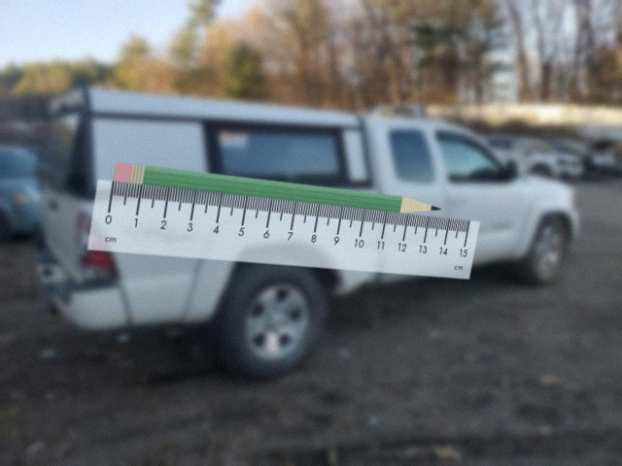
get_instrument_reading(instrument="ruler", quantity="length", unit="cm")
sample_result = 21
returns 13.5
